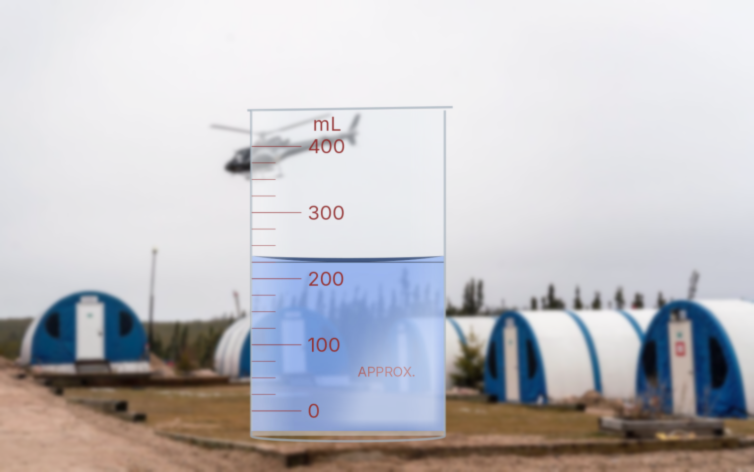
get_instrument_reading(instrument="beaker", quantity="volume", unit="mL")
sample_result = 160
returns 225
